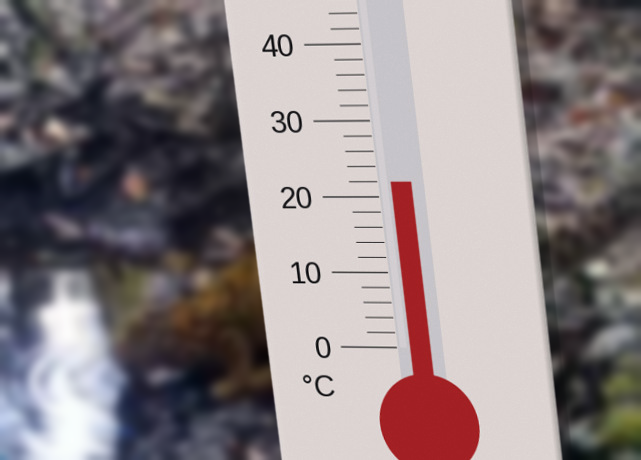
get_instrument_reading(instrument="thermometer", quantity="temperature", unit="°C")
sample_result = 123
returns 22
